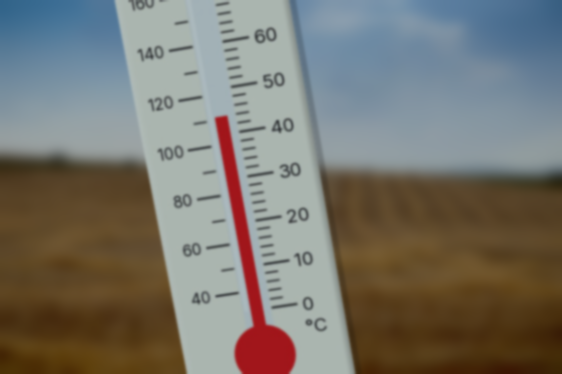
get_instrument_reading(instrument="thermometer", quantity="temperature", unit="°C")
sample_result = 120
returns 44
